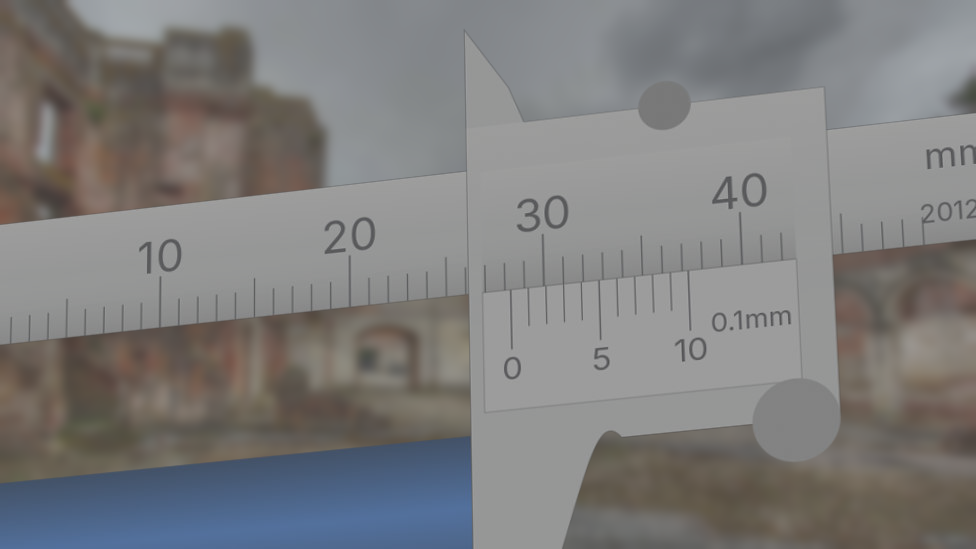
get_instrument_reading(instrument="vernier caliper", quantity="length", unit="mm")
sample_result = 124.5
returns 28.3
